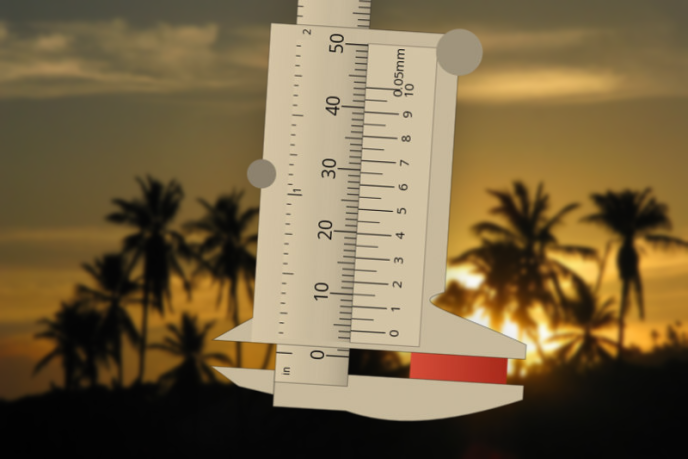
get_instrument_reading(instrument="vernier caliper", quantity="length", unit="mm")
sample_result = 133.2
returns 4.2
